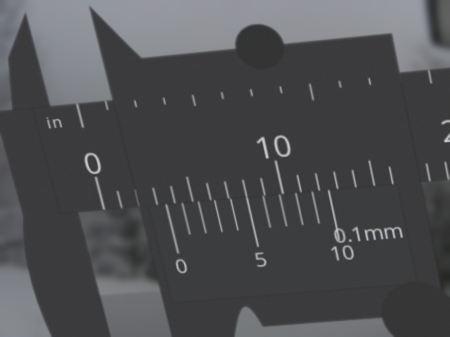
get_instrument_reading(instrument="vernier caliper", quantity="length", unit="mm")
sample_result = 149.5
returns 3.5
